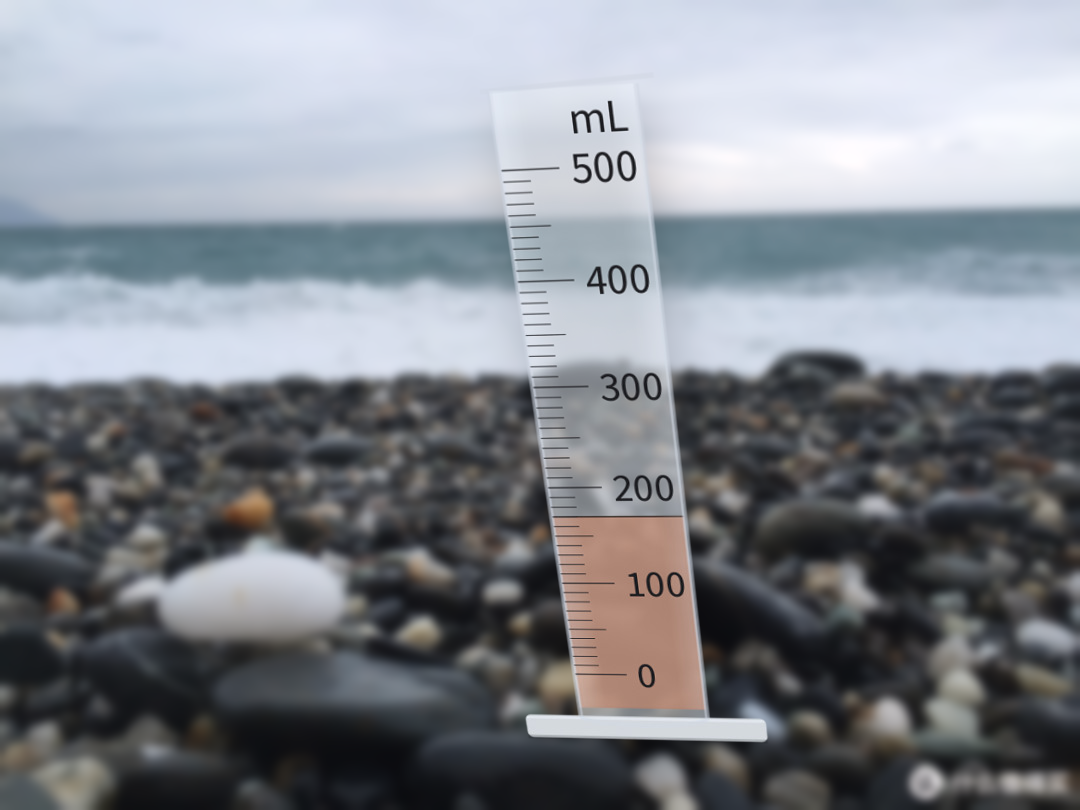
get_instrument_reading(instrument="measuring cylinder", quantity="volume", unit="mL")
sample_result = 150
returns 170
